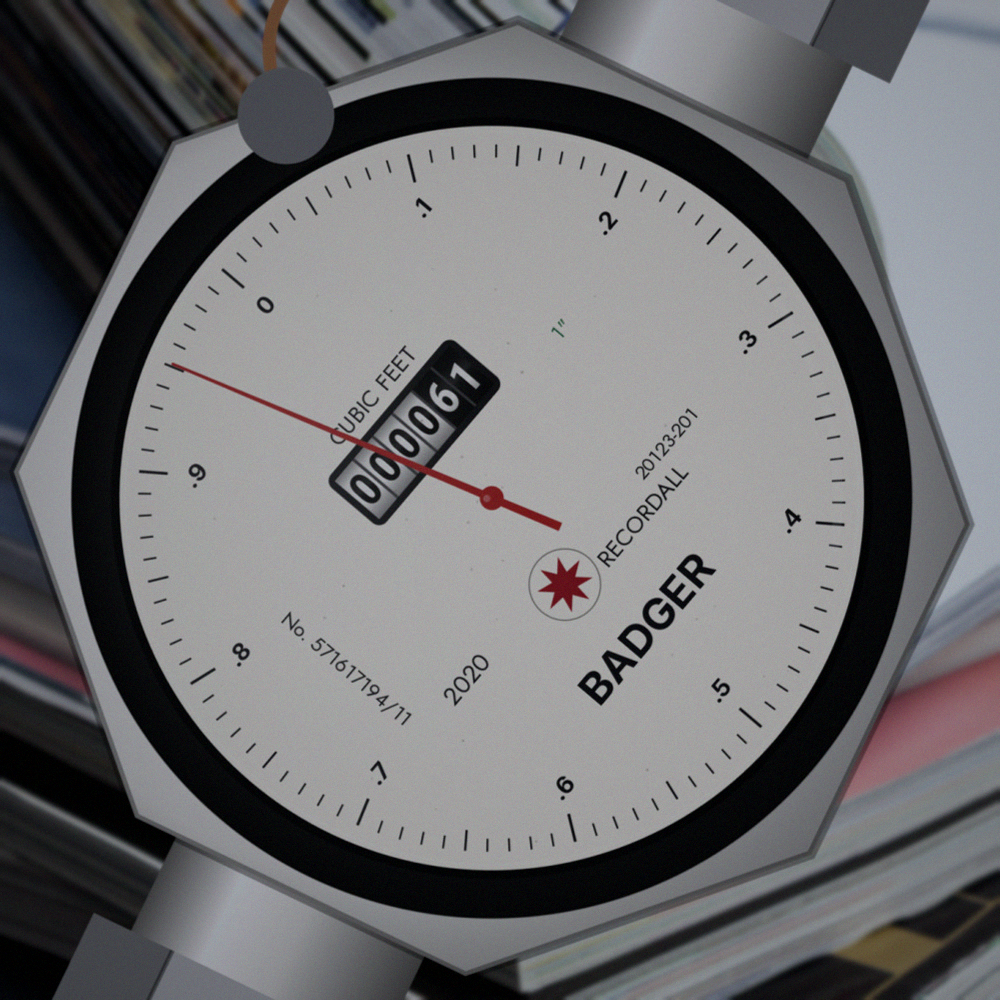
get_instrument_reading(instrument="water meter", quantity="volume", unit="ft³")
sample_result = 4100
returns 60.95
